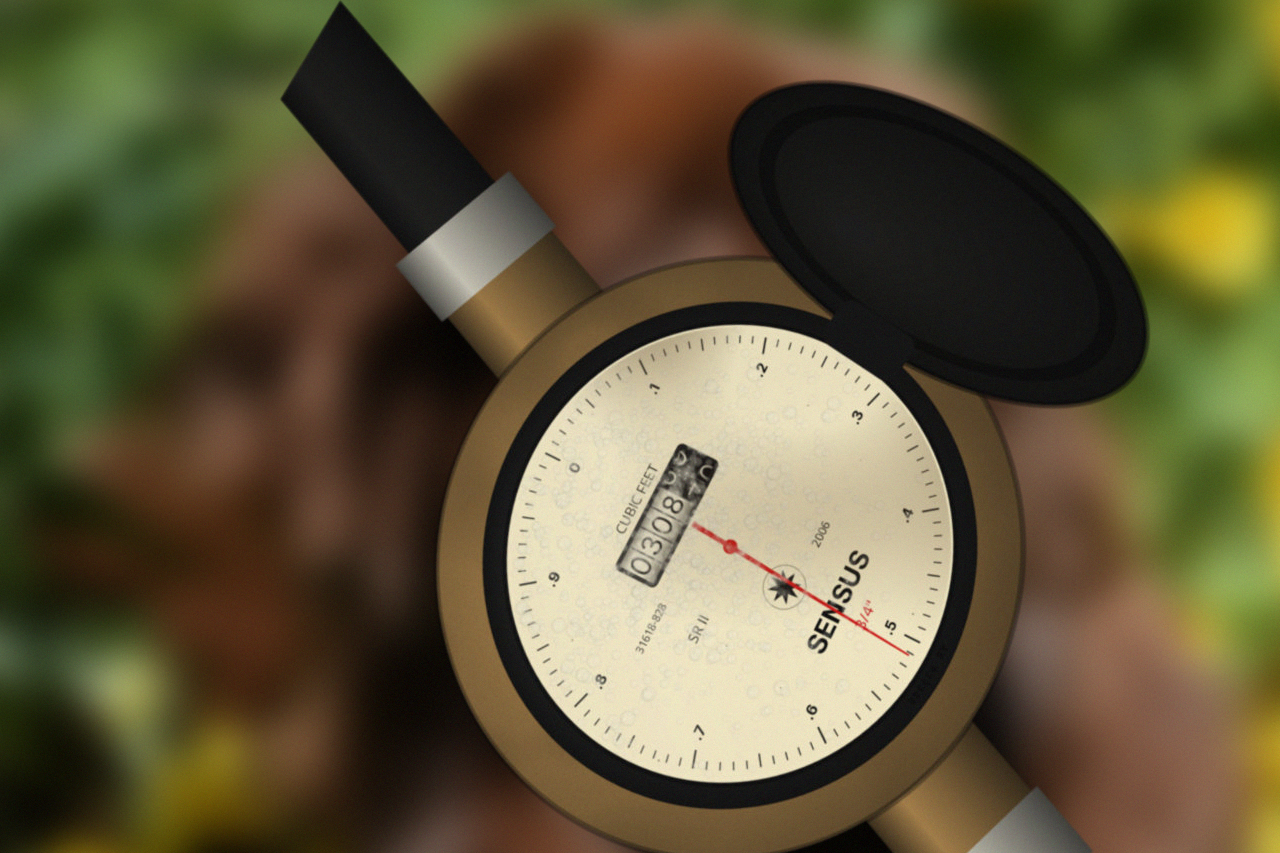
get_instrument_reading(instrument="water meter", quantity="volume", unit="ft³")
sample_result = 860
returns 30869.51
